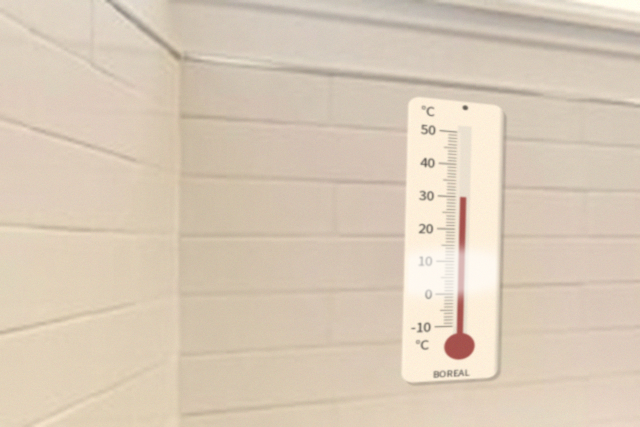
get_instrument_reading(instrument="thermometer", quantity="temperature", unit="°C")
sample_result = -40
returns 30
